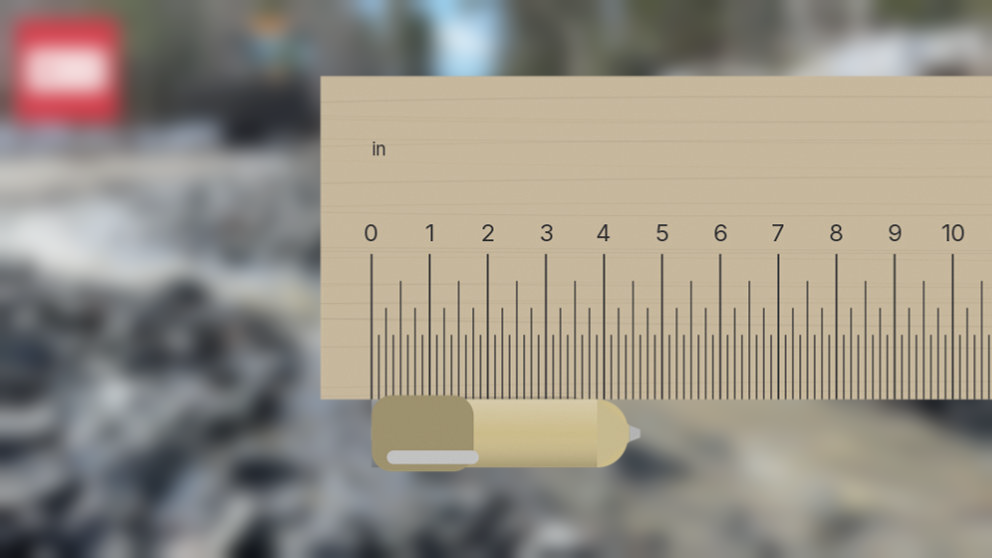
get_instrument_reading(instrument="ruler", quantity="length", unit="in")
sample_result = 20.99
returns 4.625
